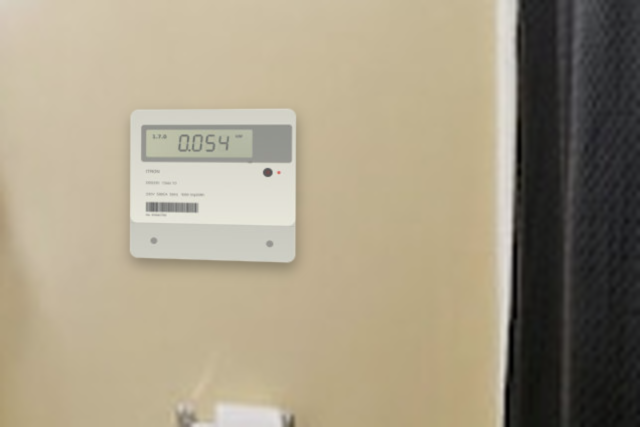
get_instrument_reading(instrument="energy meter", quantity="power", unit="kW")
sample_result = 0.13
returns 0.054
